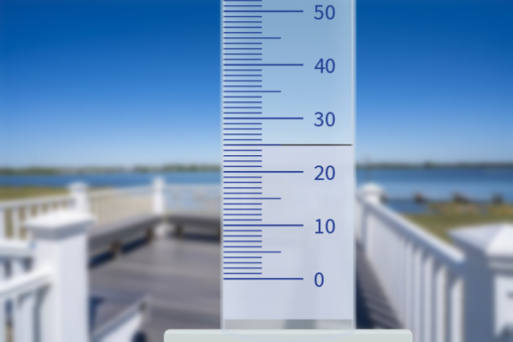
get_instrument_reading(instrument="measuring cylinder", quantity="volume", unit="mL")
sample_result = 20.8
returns 25
